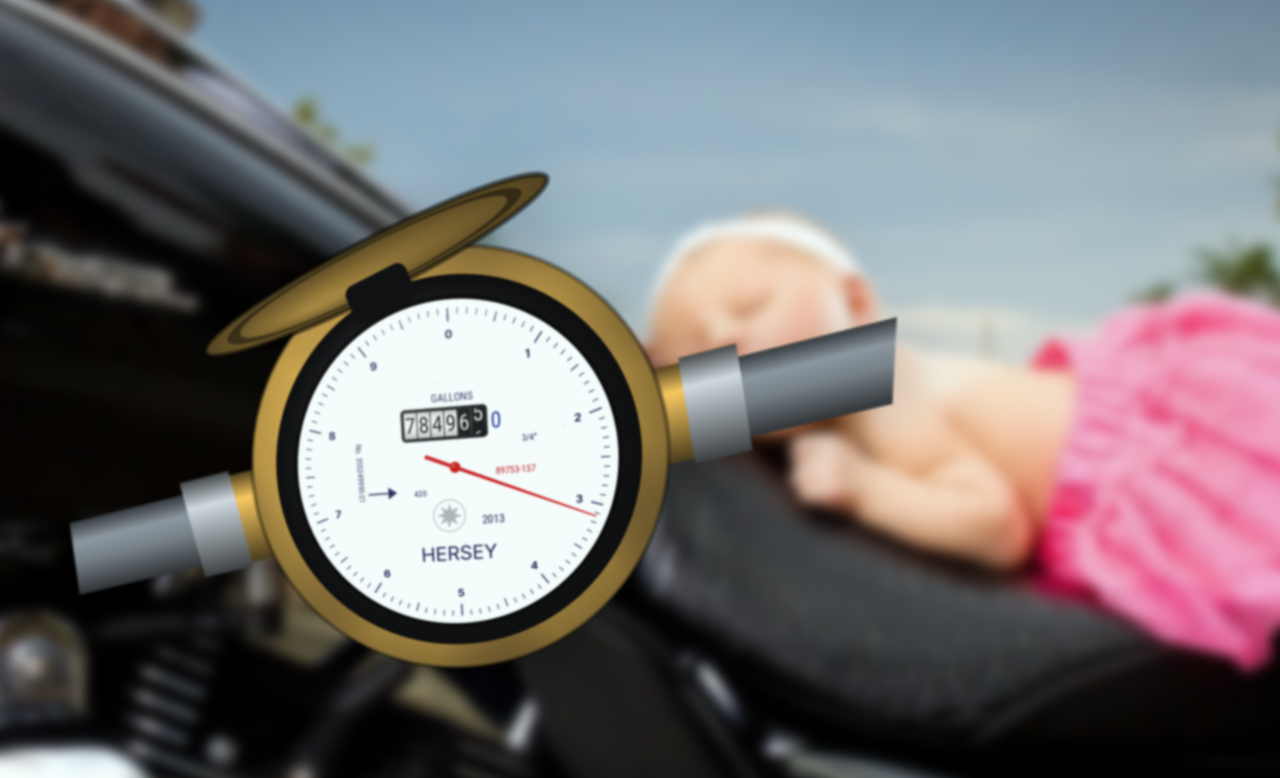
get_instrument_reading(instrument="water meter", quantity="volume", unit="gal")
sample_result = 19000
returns 7849653.1
